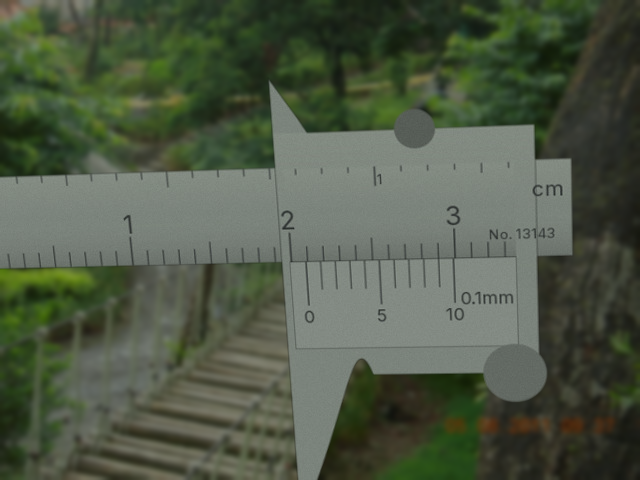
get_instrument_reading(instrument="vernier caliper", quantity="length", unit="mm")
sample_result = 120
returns 20.9
